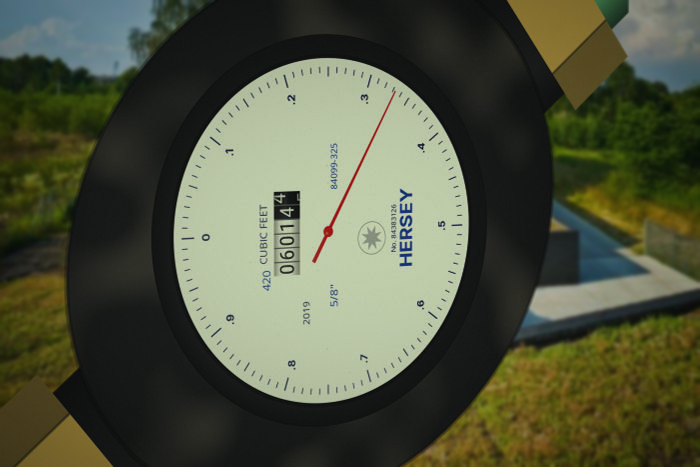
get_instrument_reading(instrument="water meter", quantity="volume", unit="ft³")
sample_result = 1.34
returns 60144.33
